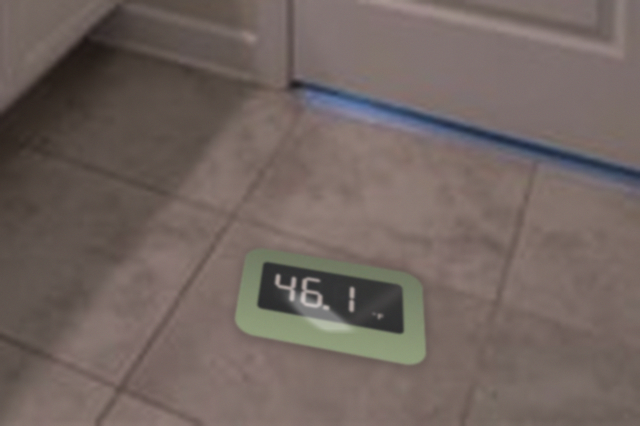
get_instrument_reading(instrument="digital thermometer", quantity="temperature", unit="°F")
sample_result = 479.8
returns 46.1
